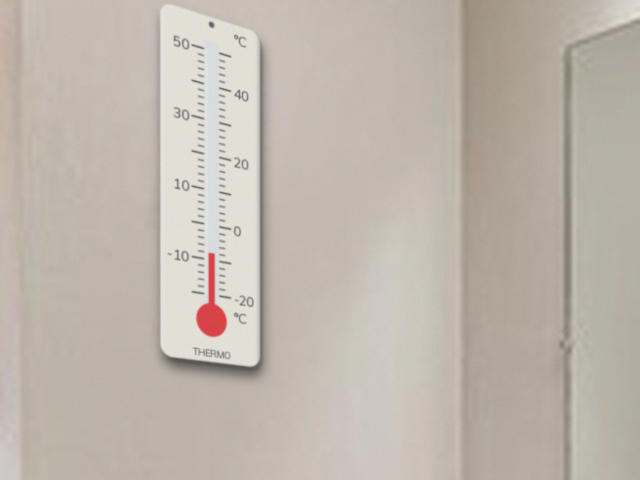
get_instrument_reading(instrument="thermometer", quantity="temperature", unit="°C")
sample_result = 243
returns -8
